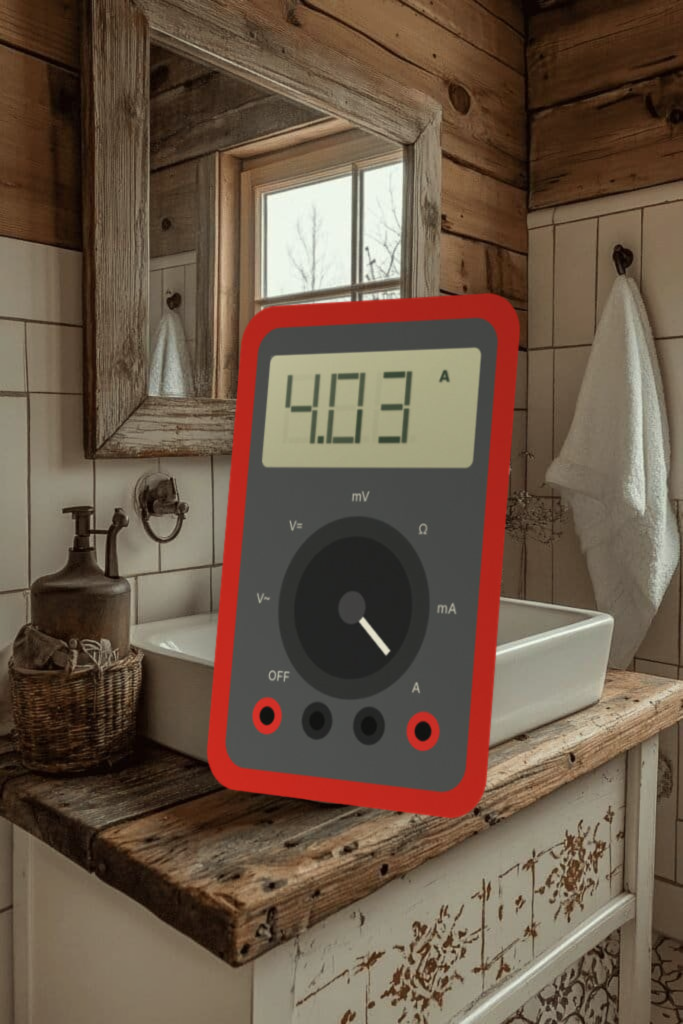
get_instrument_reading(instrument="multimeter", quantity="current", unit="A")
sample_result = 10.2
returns 4.03
